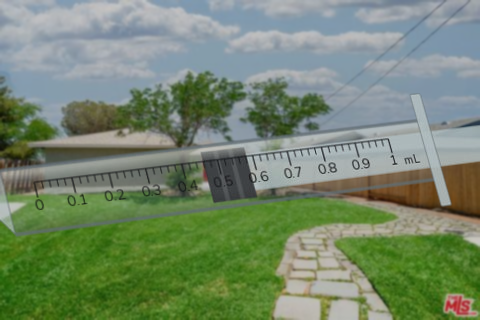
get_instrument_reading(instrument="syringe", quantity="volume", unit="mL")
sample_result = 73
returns 0.46
